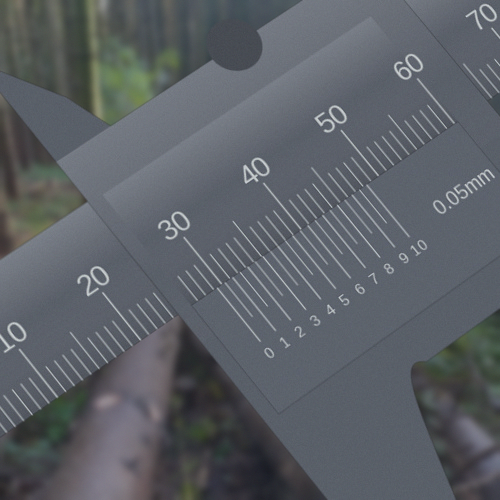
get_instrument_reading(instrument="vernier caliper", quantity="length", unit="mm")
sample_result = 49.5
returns 29.4
